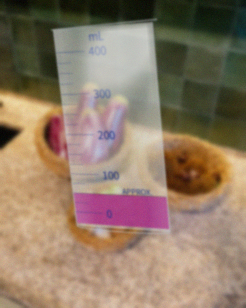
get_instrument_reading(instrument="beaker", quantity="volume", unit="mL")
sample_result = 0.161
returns 50
